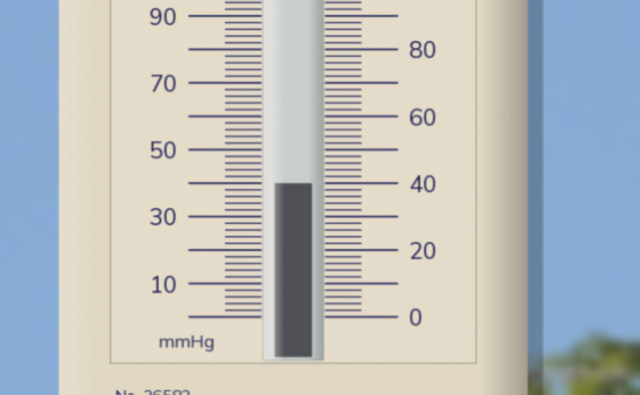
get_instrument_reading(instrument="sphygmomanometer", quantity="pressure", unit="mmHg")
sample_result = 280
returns 40
